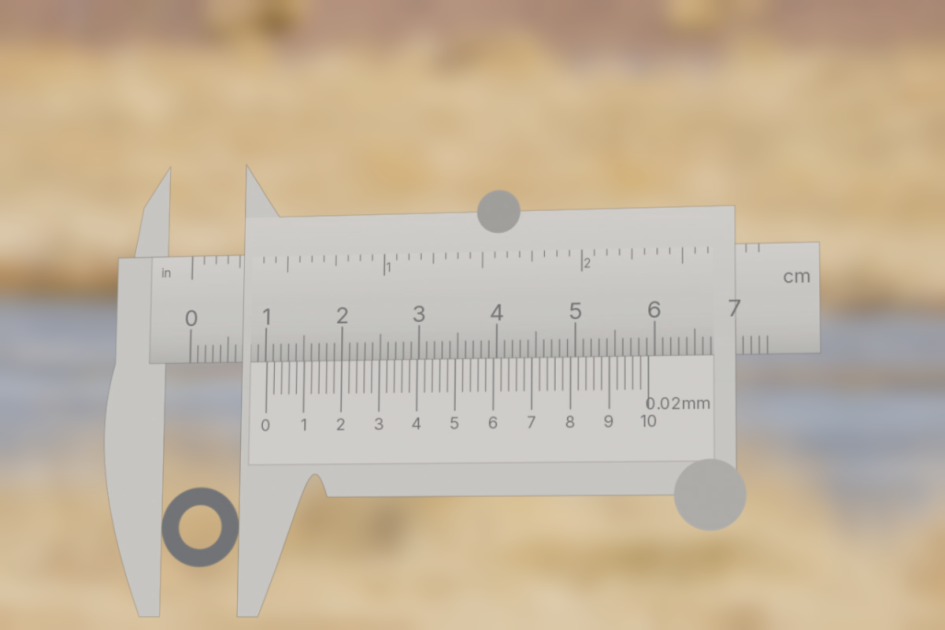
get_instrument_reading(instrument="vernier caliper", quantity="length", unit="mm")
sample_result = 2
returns 10.2
